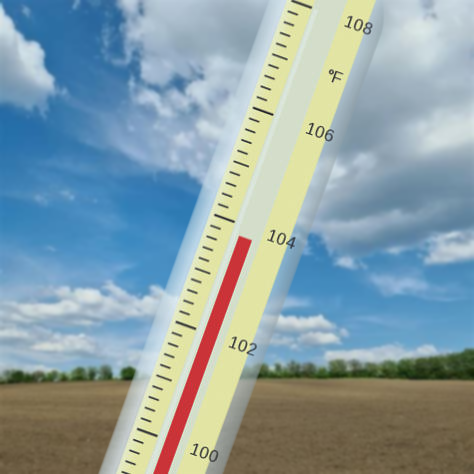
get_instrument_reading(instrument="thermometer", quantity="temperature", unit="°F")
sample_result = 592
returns 103.8
